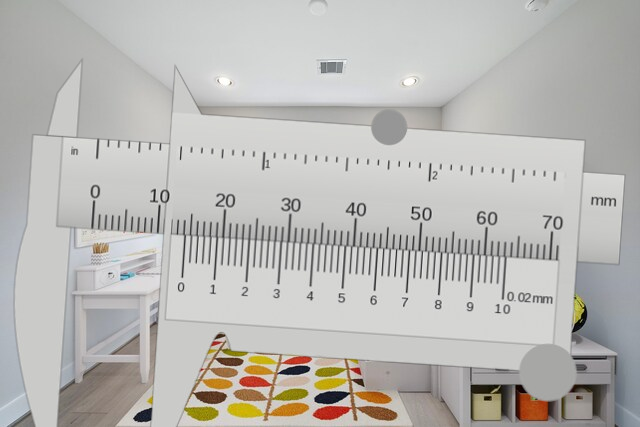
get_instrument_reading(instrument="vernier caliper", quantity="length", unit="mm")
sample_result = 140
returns 14.2
